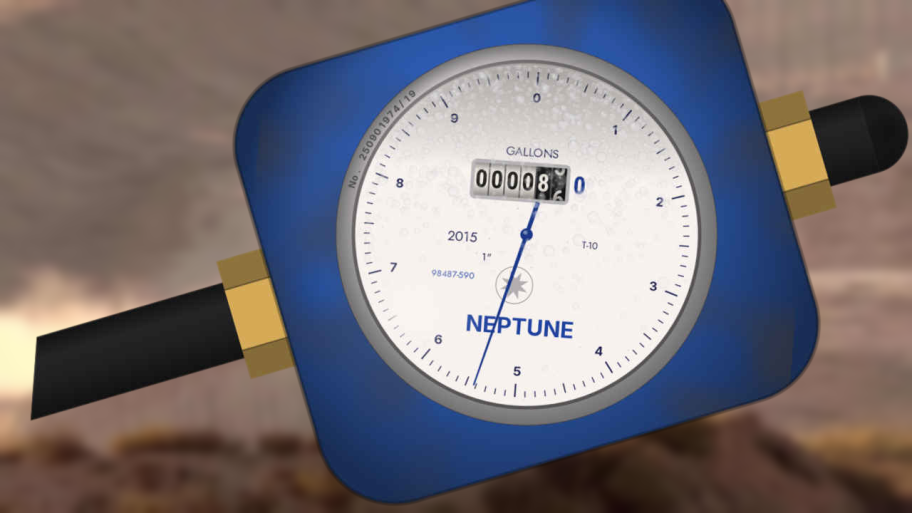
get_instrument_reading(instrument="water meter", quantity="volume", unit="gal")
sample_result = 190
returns 855.4
